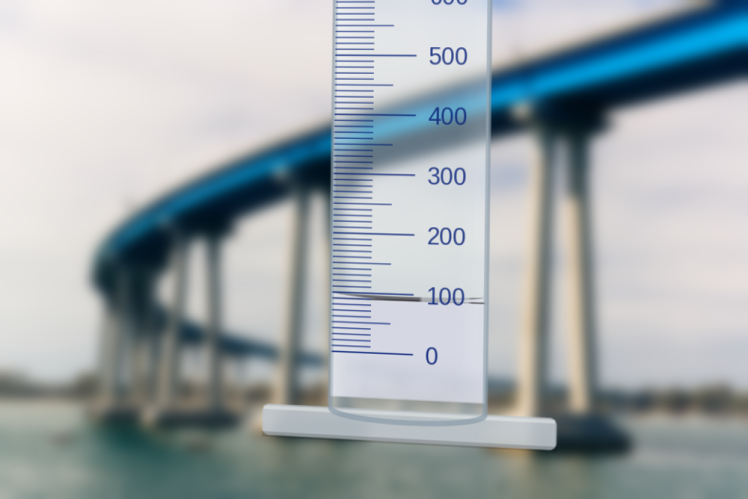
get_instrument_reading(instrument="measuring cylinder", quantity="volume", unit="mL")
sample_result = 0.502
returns 90
